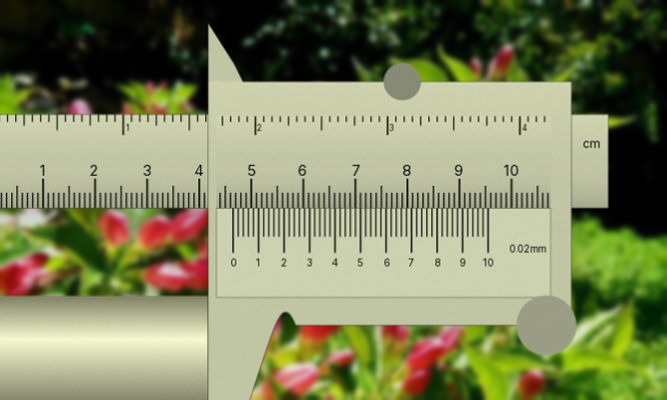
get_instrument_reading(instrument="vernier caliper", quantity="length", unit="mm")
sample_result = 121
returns 46.5
